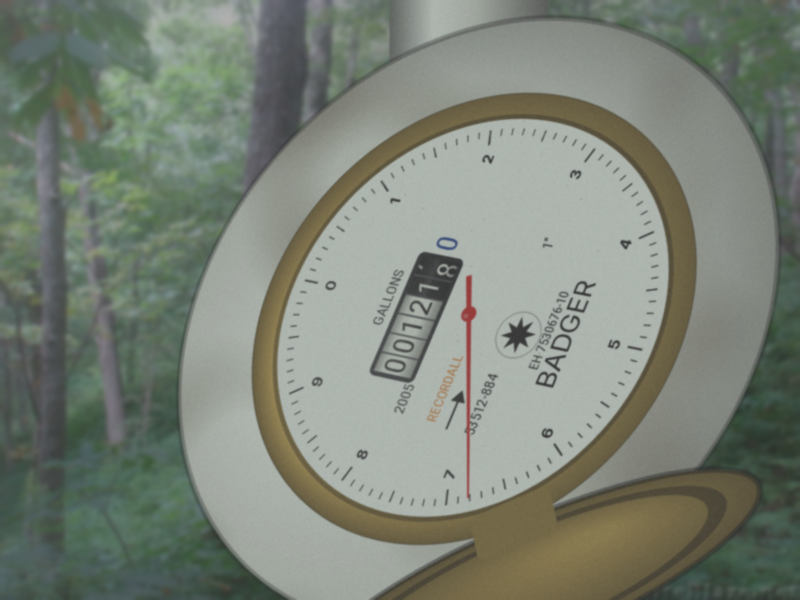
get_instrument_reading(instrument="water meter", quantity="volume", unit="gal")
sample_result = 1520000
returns 12176.8
